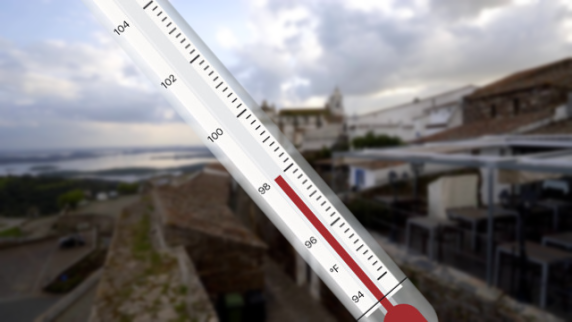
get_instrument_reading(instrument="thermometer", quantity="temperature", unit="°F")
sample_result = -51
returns 98
